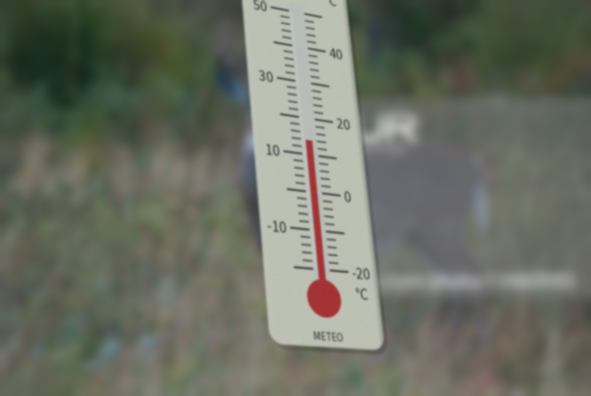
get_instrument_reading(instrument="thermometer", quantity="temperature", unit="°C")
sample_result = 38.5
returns 14
